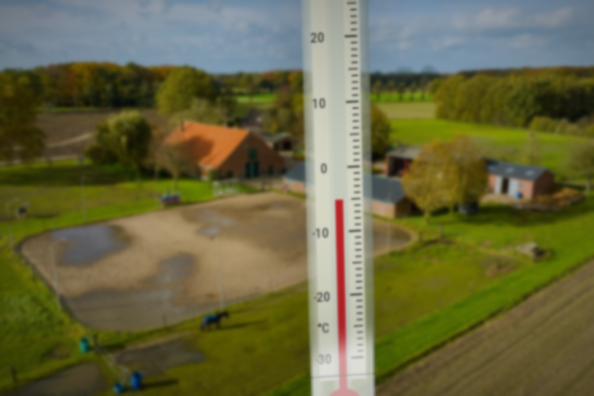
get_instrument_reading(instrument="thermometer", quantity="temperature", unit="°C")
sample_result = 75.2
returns -5
